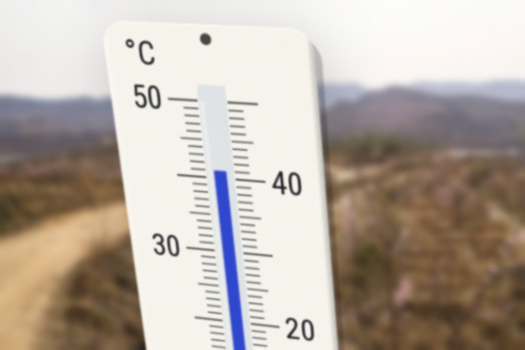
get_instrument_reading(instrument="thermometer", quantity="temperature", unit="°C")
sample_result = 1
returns 41
